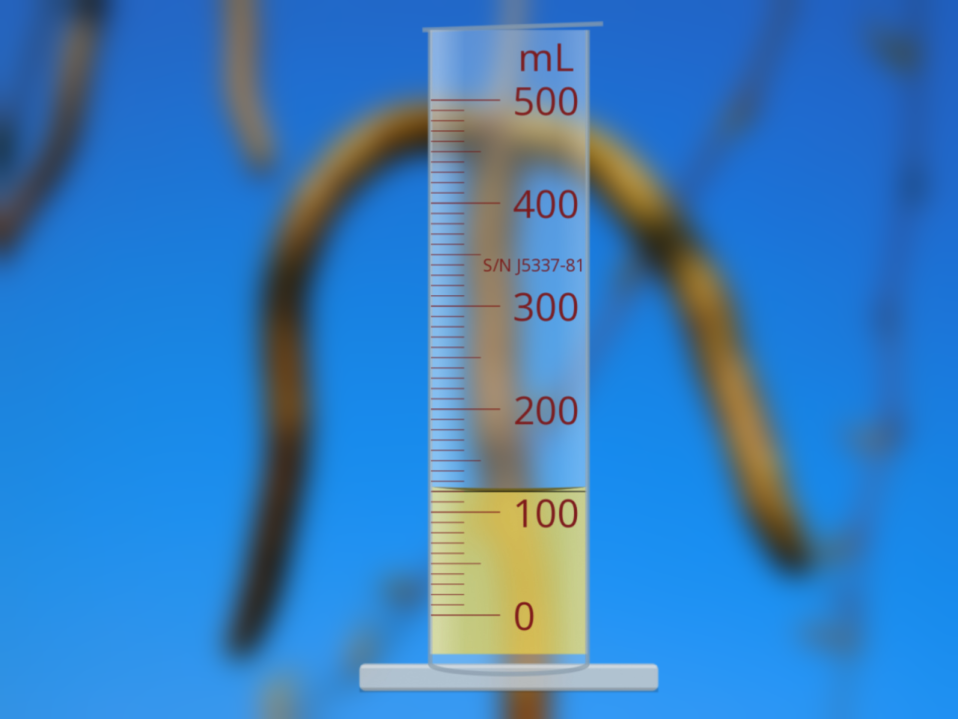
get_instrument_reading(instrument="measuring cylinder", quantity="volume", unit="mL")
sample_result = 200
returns 120
